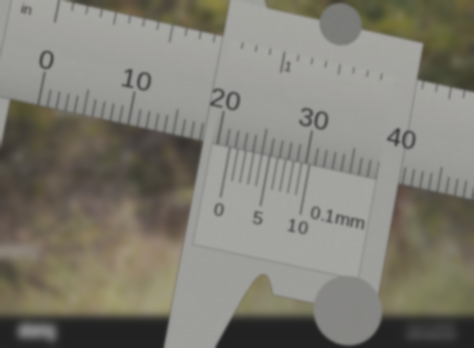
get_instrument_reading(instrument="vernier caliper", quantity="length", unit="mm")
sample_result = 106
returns 21.4
